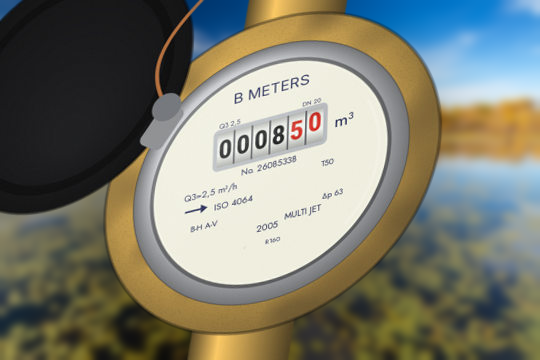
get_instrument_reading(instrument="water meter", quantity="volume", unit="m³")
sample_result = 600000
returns 8.50
